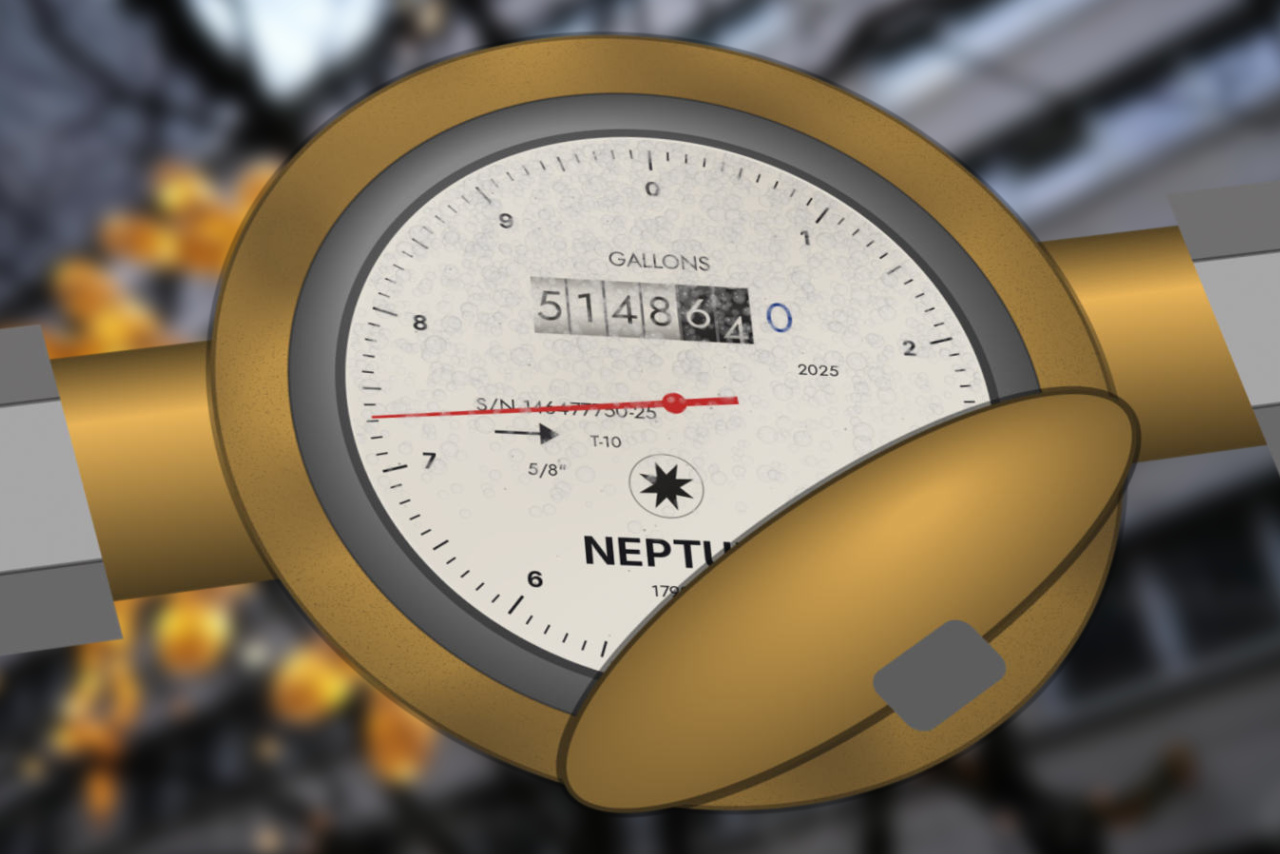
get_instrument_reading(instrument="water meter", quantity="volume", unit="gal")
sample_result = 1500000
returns 5148637.3
